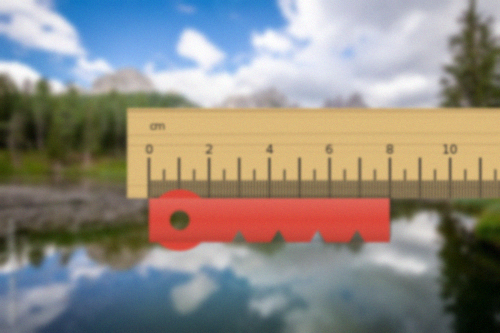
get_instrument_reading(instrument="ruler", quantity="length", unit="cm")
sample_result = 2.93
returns 8
